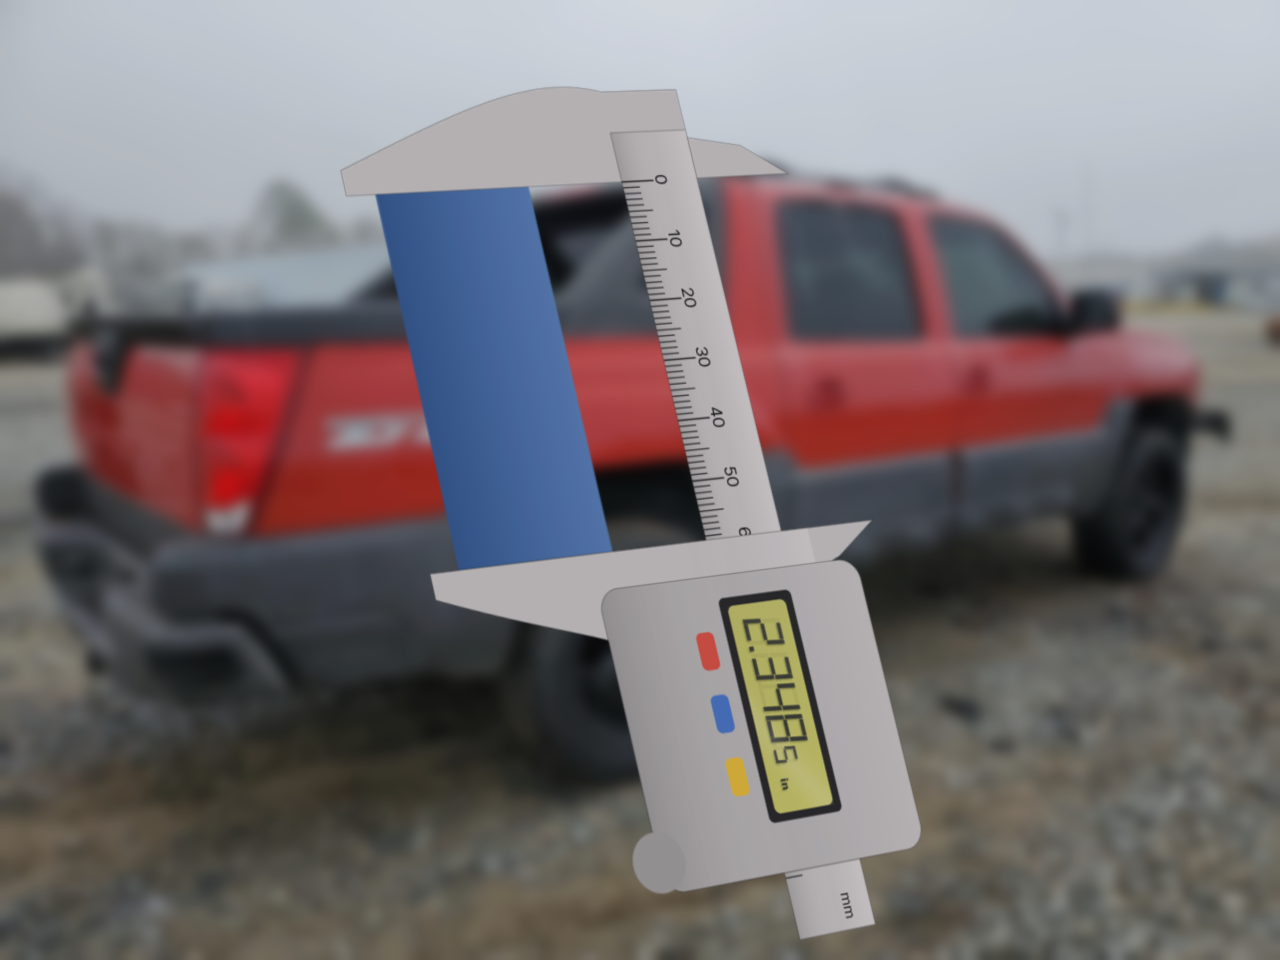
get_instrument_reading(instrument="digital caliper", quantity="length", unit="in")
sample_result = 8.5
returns 2.3485
